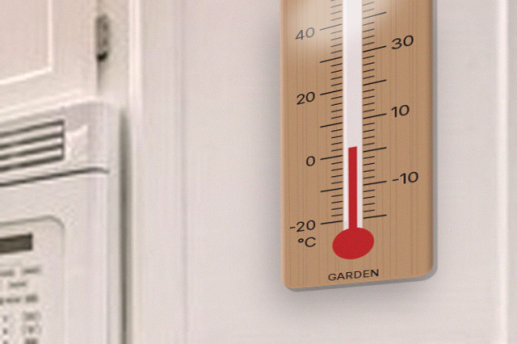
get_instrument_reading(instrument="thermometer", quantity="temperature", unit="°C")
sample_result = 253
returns 2
